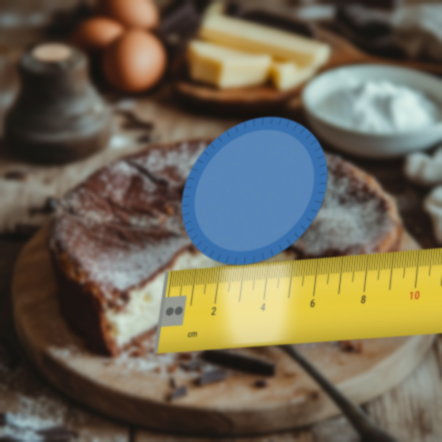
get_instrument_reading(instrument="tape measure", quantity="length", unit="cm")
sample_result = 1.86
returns 6
